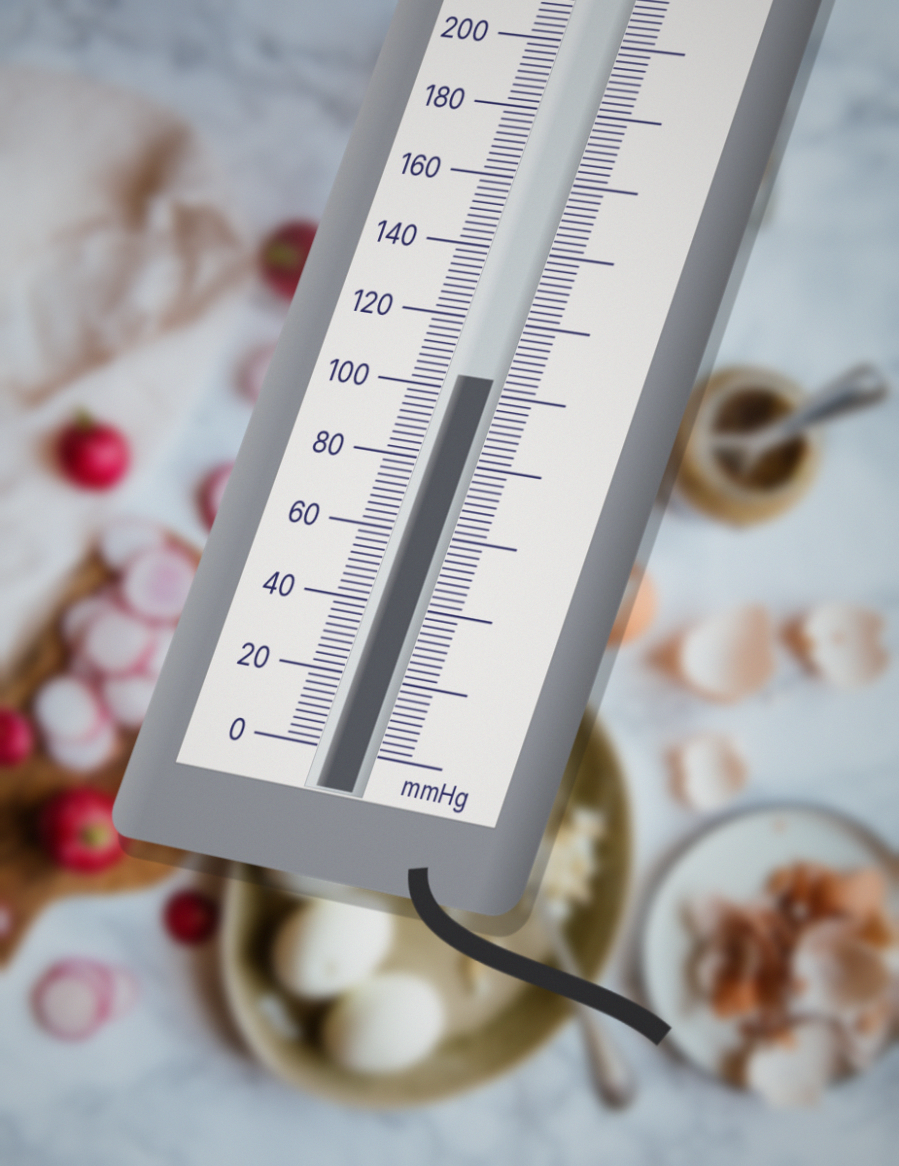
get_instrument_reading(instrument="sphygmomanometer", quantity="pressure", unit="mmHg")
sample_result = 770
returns 104
